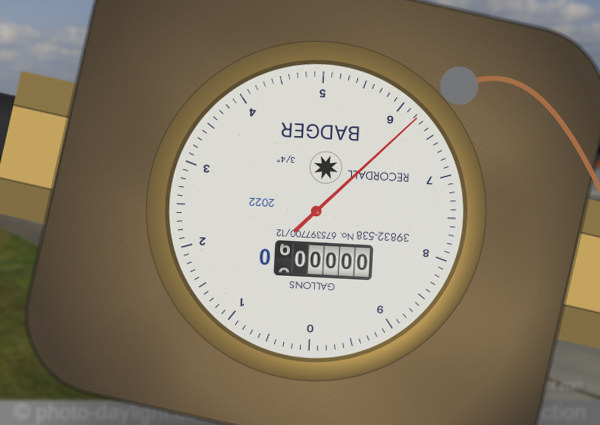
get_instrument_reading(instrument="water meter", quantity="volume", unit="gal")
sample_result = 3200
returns 86.2
